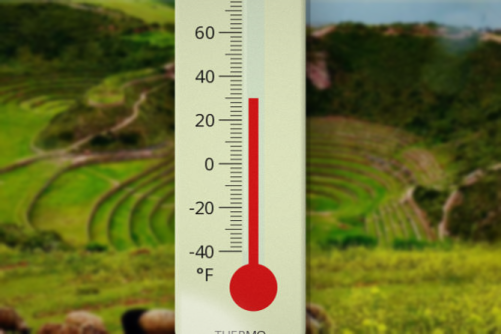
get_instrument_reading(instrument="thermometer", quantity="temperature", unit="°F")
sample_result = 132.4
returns 30
